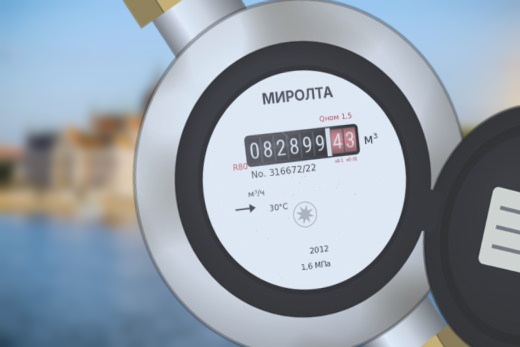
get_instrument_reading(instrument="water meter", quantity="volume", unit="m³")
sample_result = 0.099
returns 82899.43
